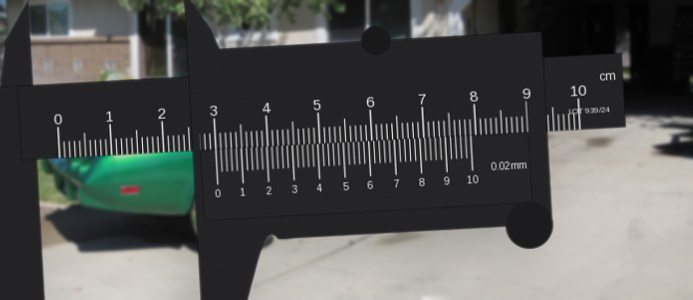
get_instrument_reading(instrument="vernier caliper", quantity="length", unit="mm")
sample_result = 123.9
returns 30.0
